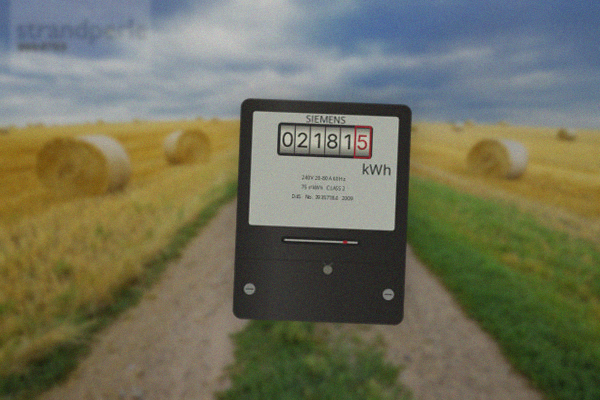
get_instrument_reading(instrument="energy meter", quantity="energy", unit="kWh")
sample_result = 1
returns 2181.5
